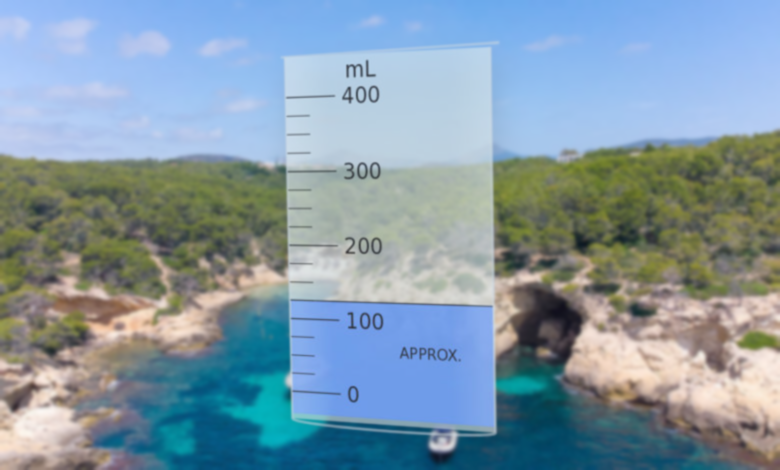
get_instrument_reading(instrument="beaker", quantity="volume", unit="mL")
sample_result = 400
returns 125
